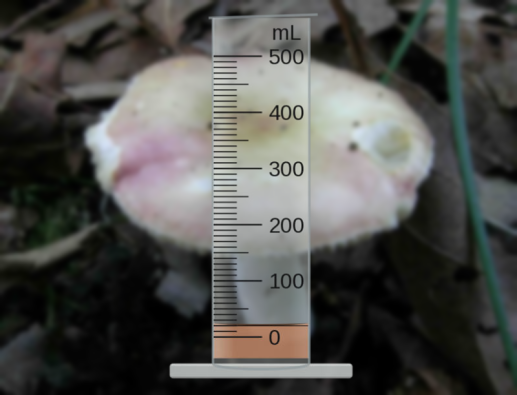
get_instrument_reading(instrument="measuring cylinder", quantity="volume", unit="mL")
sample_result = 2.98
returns 20
